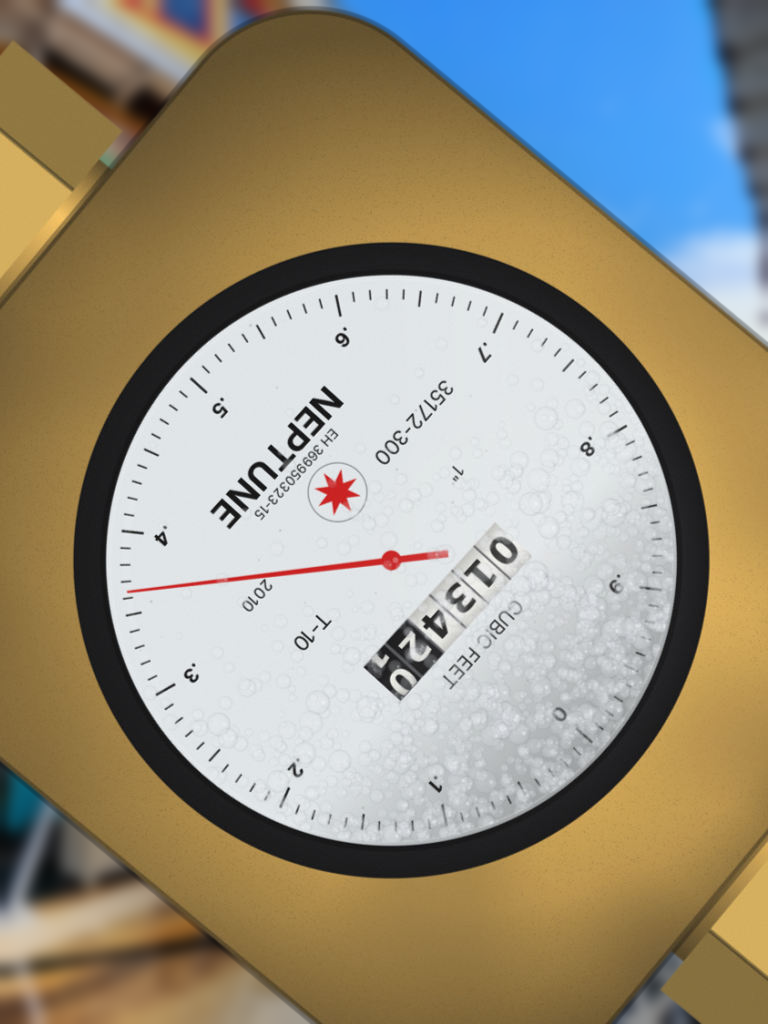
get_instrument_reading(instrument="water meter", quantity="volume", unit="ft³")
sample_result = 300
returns 13420.36
